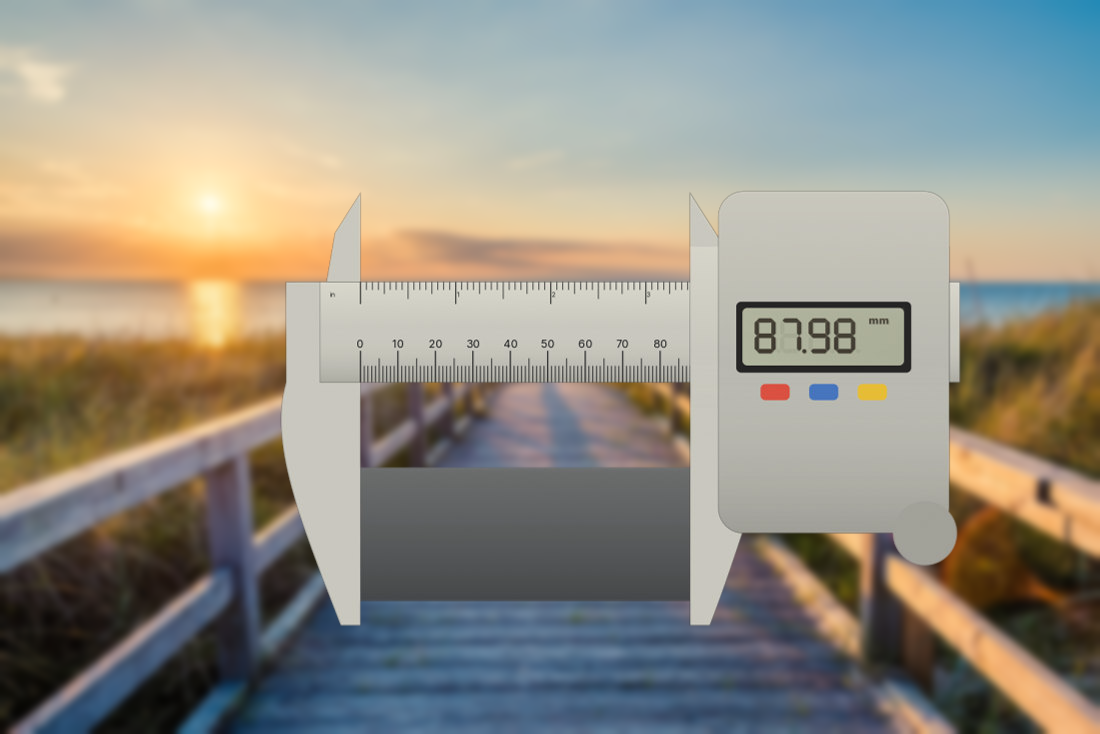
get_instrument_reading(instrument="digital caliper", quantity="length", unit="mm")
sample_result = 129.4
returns 87.98
